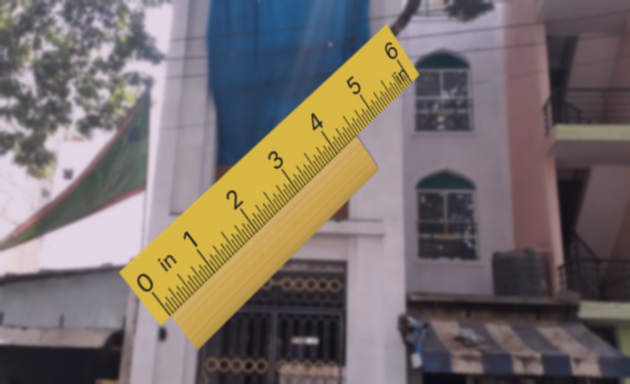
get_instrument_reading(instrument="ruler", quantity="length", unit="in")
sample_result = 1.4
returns 4.5
